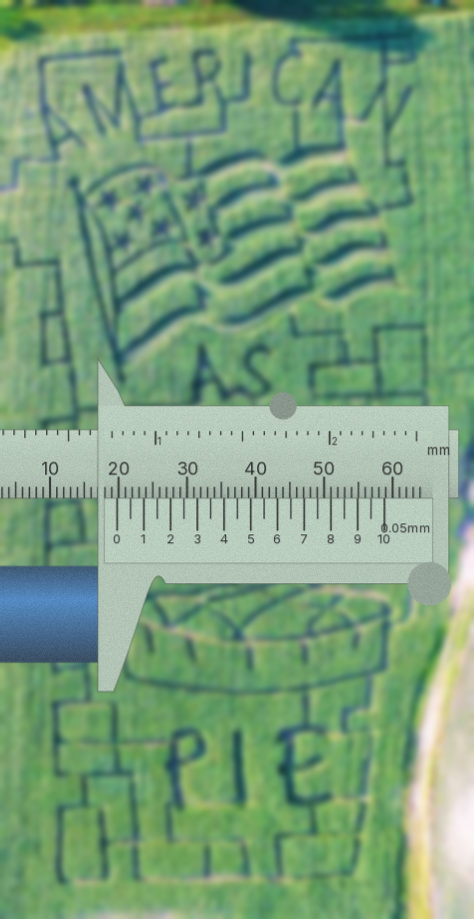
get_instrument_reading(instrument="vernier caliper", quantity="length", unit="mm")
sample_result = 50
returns 19.8
